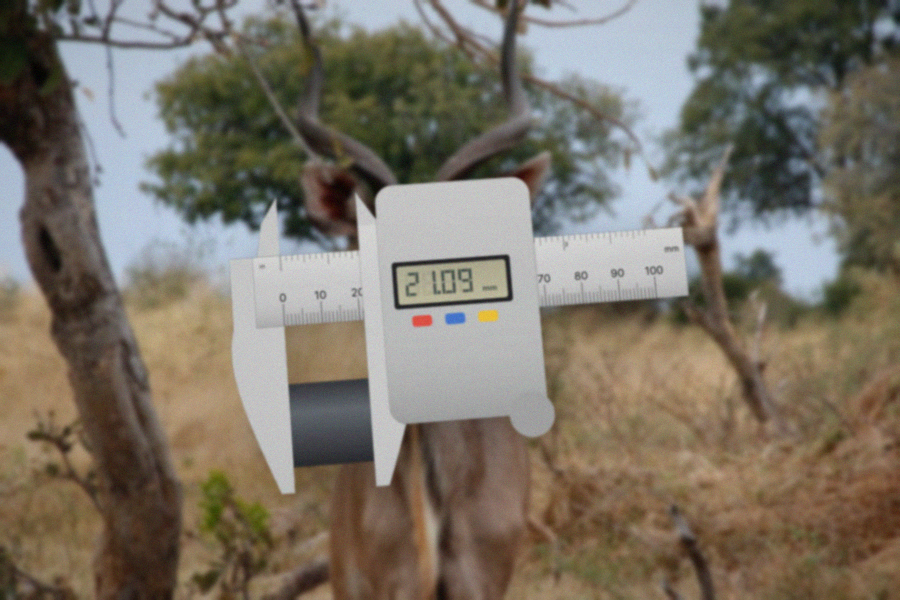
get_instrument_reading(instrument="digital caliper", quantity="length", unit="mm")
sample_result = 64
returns 21.09
